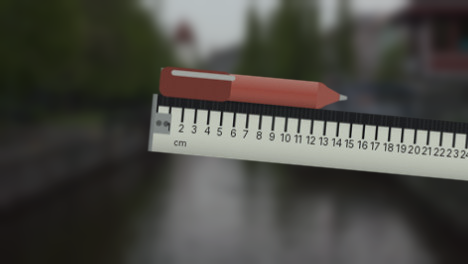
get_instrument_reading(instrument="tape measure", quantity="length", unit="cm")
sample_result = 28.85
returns 14.5
